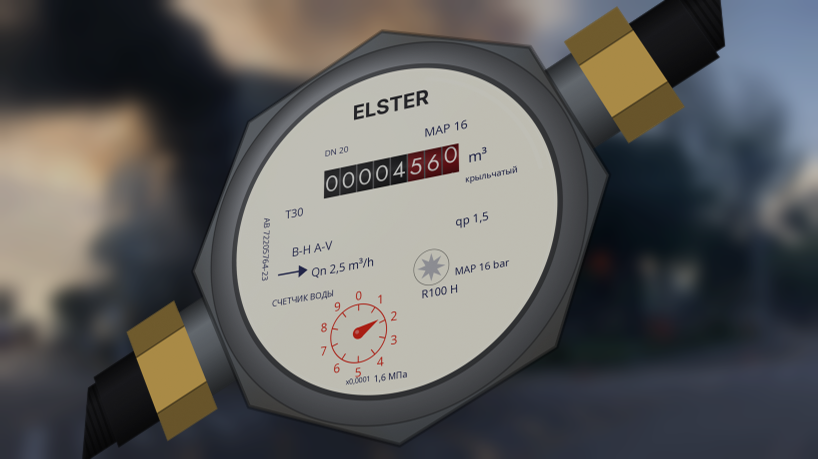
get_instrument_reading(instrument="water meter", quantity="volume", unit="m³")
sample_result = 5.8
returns 4.5601
